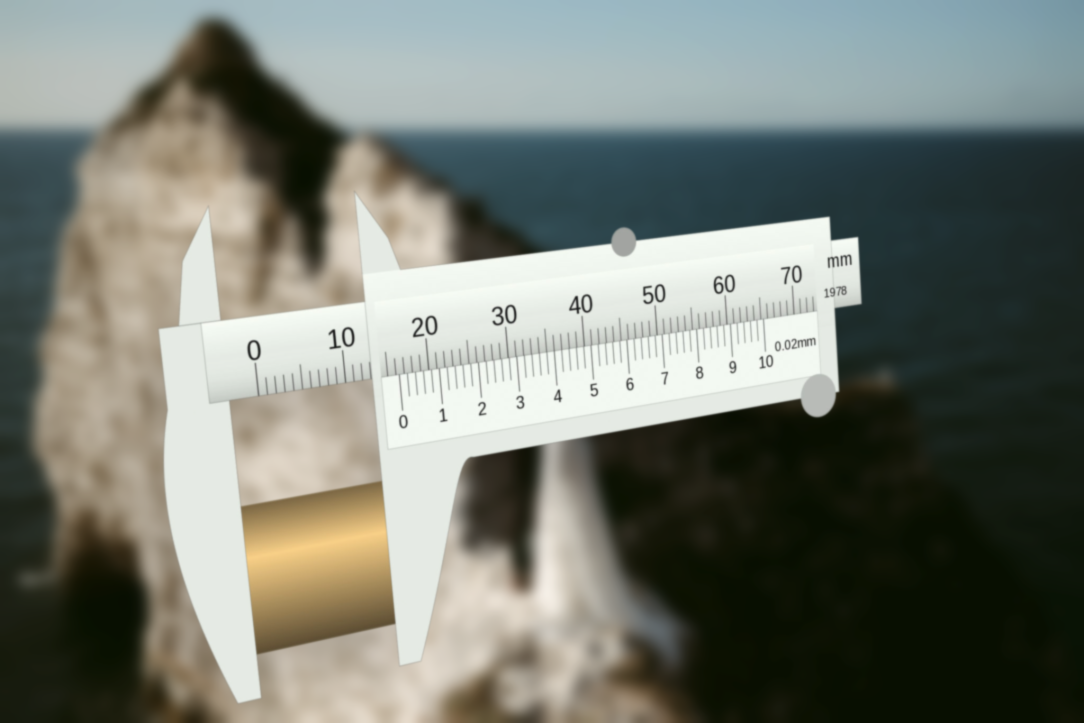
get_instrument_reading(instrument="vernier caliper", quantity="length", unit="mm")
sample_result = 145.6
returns 16.4
